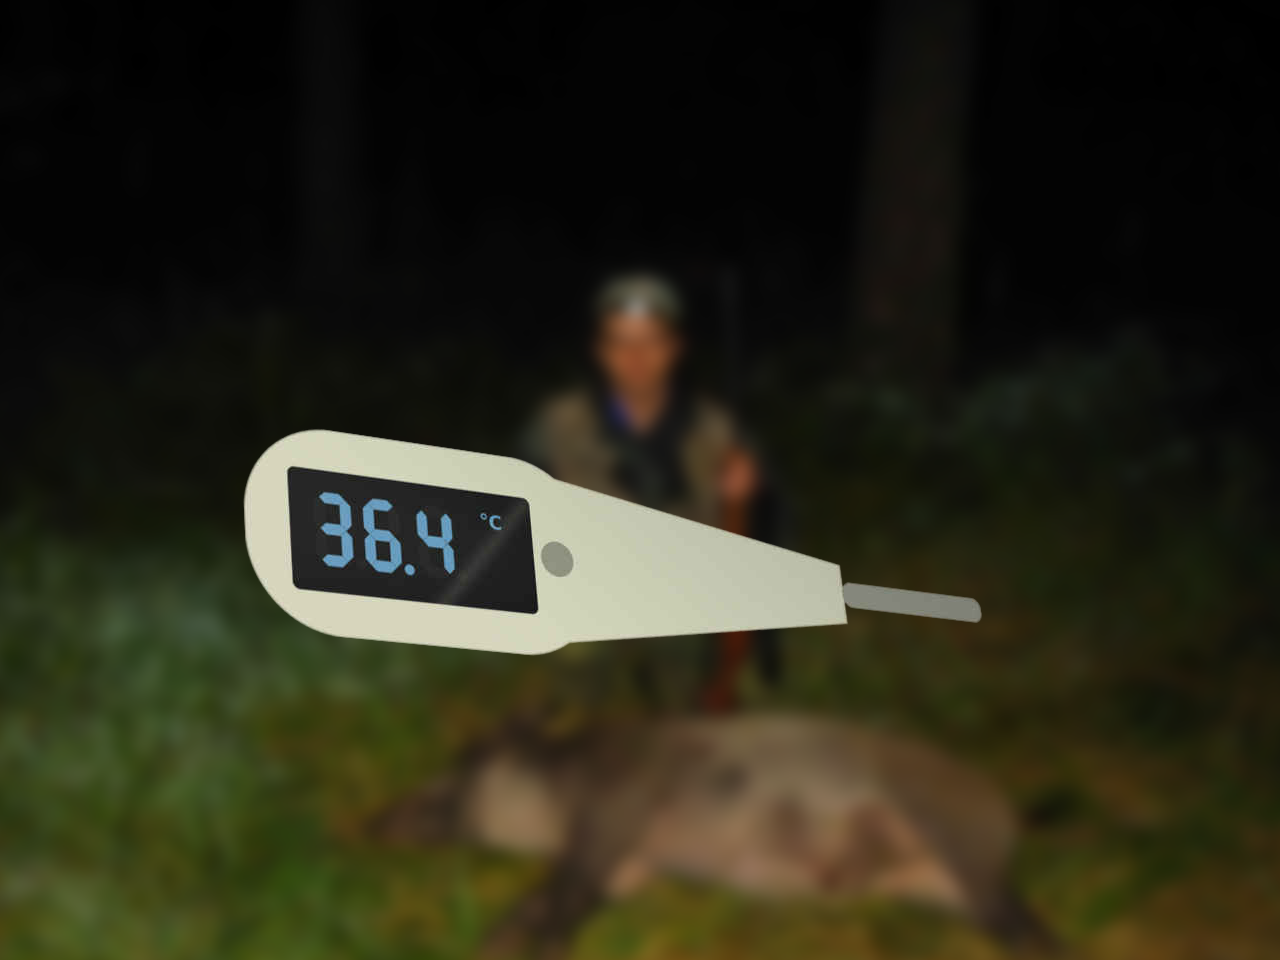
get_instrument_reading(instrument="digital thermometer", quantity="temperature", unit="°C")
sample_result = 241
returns 36.4
